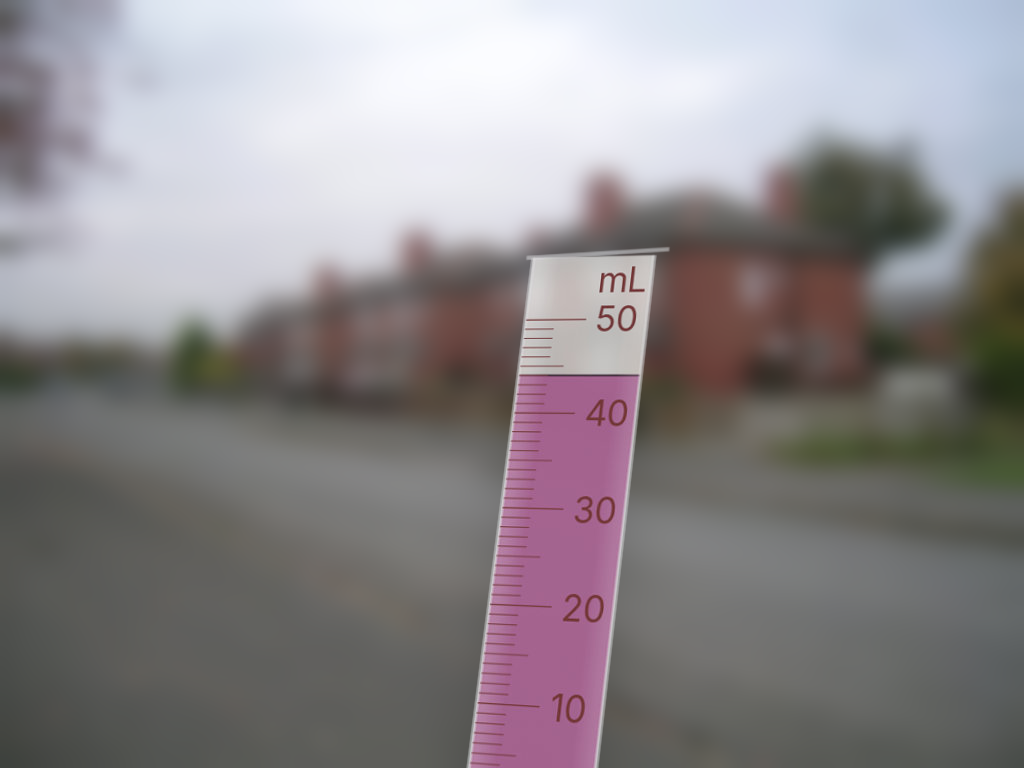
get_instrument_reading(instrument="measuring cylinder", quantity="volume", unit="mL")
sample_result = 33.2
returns 44
